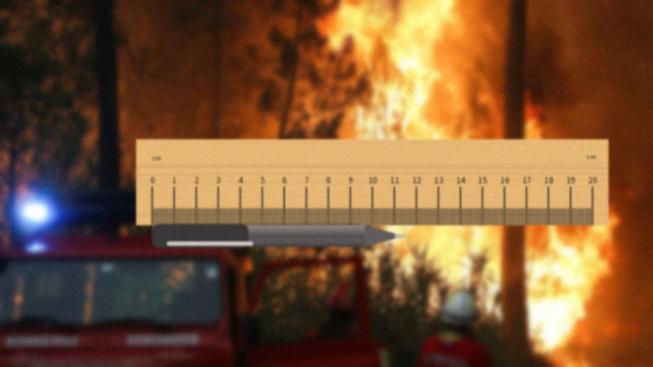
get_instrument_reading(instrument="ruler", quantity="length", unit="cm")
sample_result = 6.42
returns 11.5
